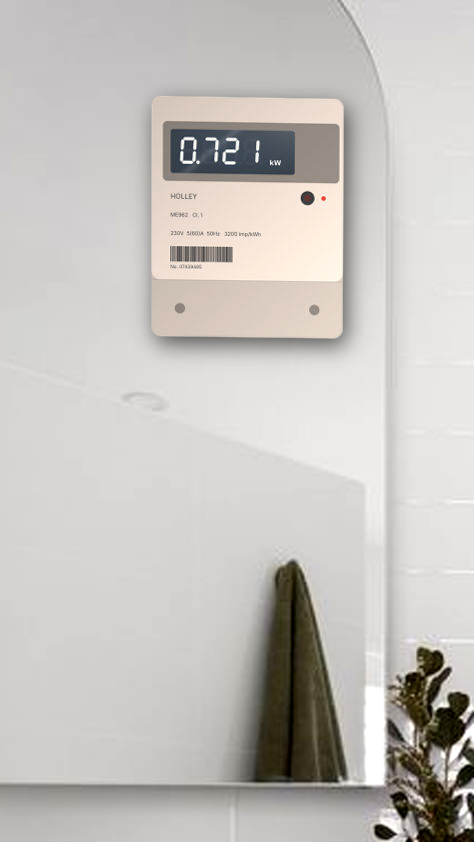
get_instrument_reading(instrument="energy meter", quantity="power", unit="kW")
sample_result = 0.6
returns 0.721
